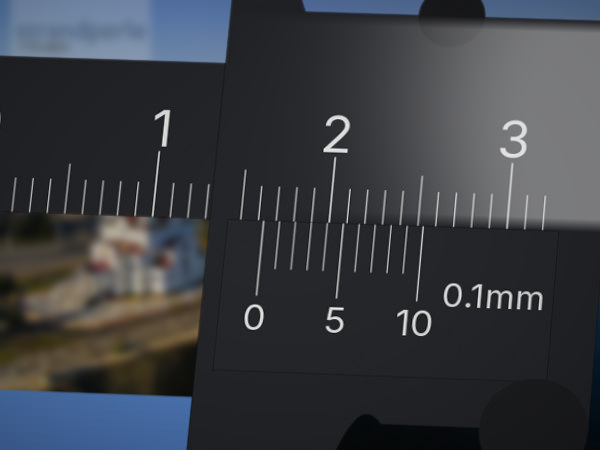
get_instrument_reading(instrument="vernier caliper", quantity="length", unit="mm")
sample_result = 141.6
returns 16.3
